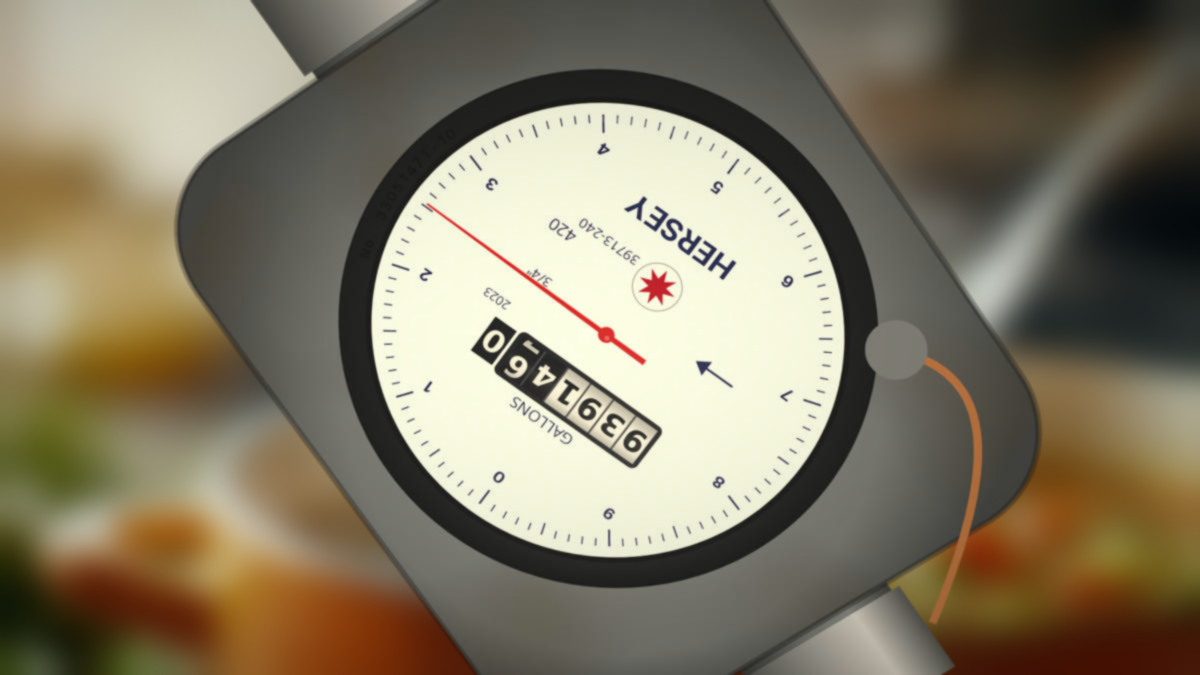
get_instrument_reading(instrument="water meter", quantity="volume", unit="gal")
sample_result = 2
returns 9391462.5
